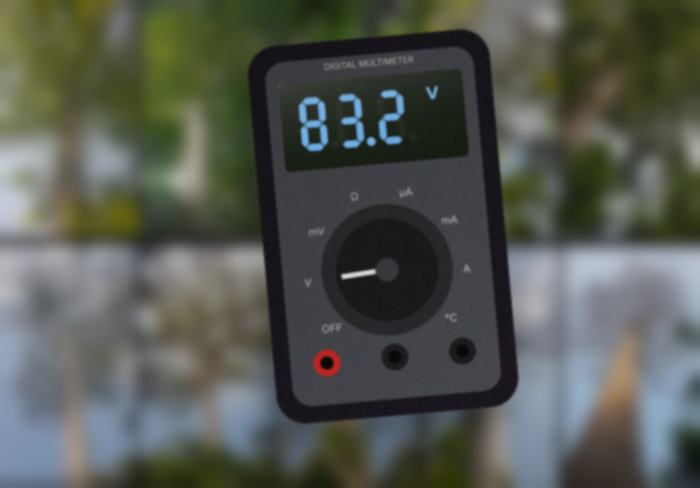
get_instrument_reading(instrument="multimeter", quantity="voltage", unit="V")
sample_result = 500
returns 83.2
